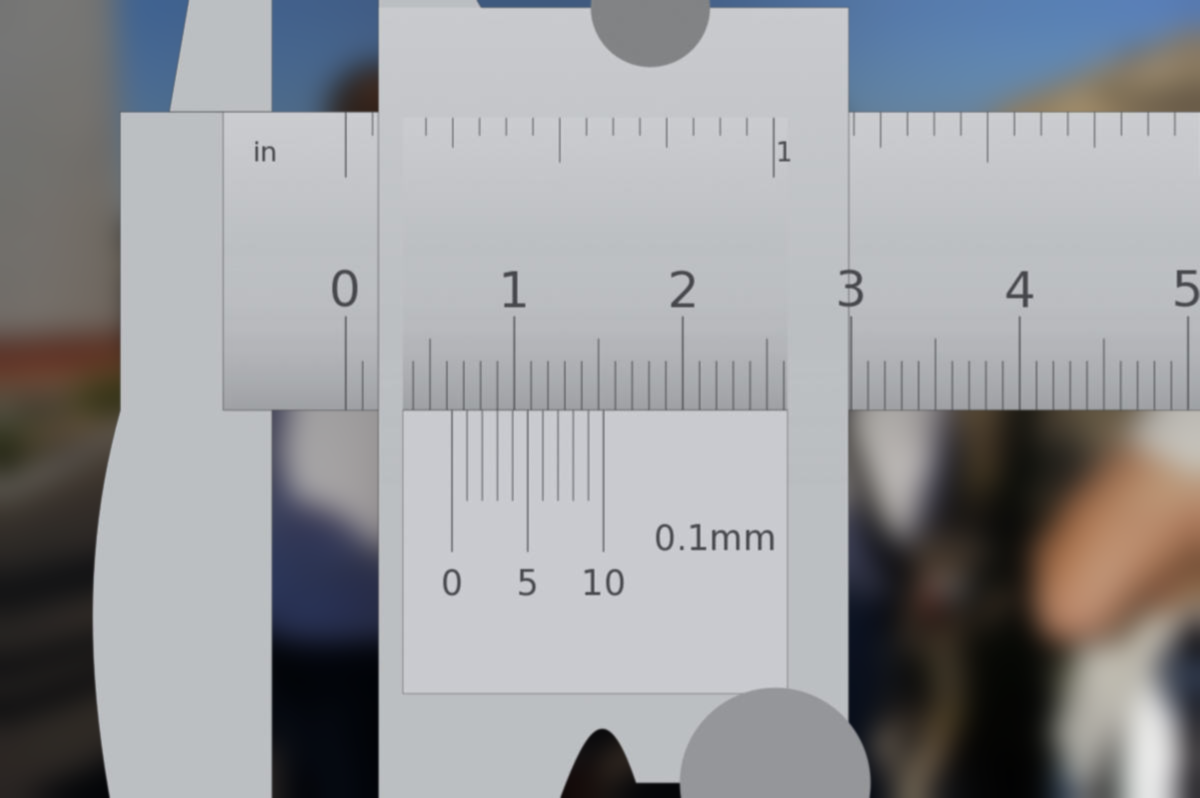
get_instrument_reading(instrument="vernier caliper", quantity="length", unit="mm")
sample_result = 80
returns 6.3
